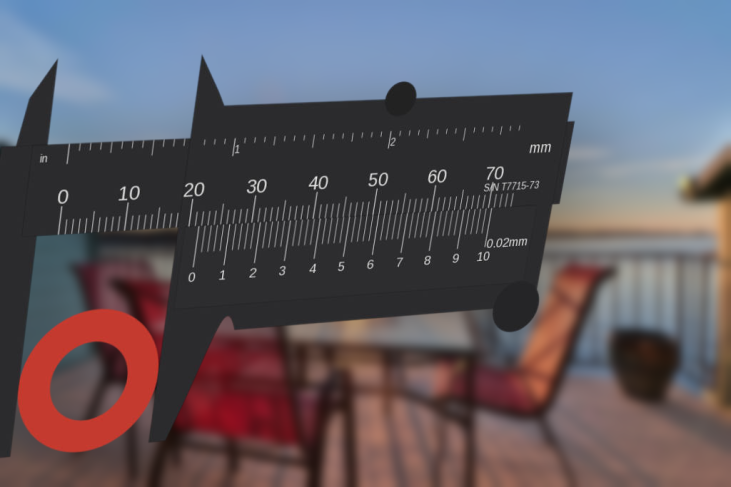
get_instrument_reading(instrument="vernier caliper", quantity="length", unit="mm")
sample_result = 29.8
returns 21.6
